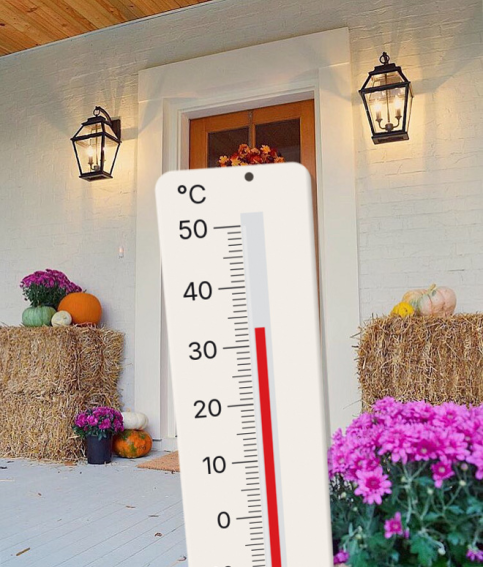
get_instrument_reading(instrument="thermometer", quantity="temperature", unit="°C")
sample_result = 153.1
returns 33
